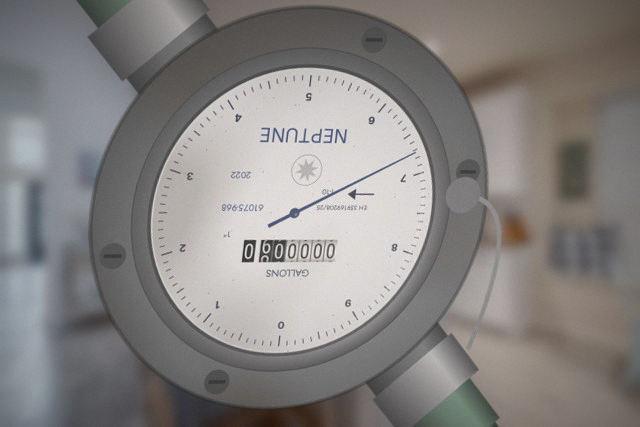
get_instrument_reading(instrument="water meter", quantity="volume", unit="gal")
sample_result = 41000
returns 86.7
